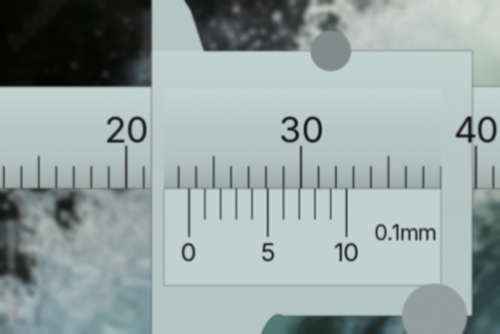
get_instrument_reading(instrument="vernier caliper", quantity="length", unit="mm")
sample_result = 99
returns 23.6
